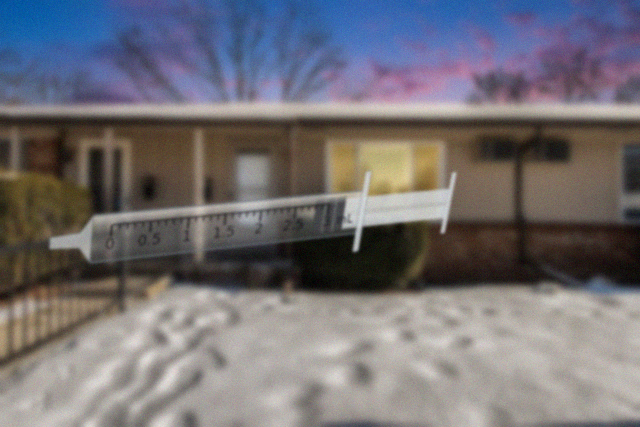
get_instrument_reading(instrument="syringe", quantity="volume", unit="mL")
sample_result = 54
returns 2.8
